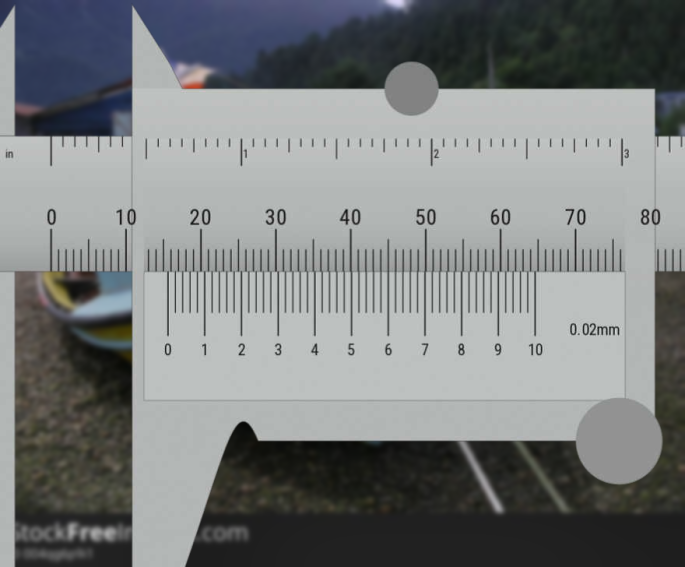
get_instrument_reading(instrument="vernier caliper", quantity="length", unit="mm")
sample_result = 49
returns 15.6
